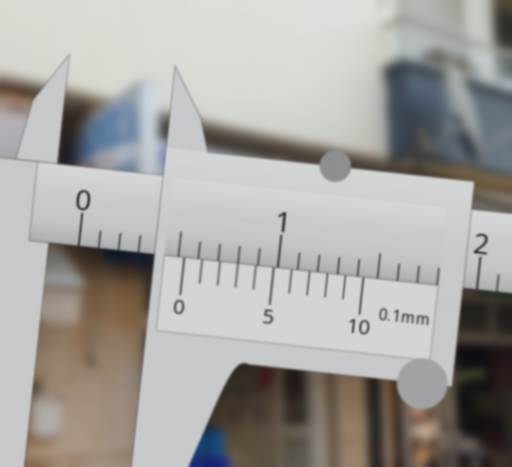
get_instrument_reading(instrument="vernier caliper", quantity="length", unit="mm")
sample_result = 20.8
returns 5.3
